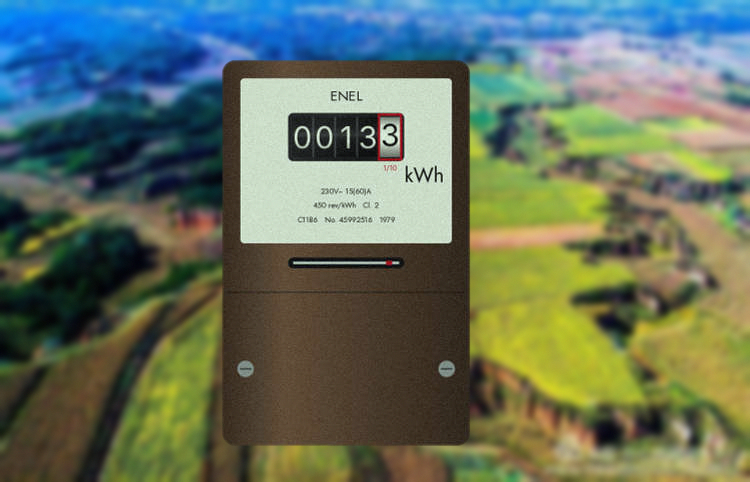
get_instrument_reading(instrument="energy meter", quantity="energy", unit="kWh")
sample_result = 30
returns 13.3
